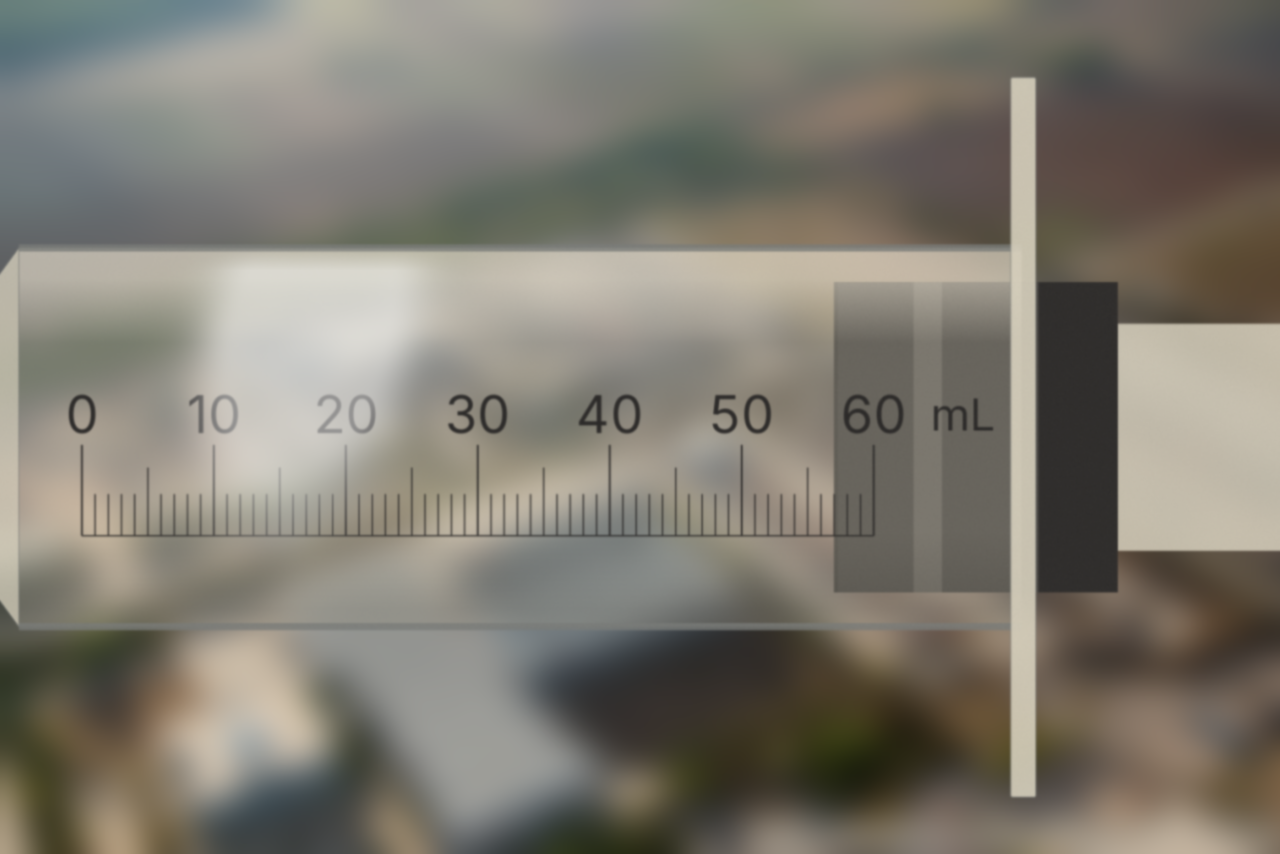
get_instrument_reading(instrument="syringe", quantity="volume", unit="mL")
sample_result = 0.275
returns 57
